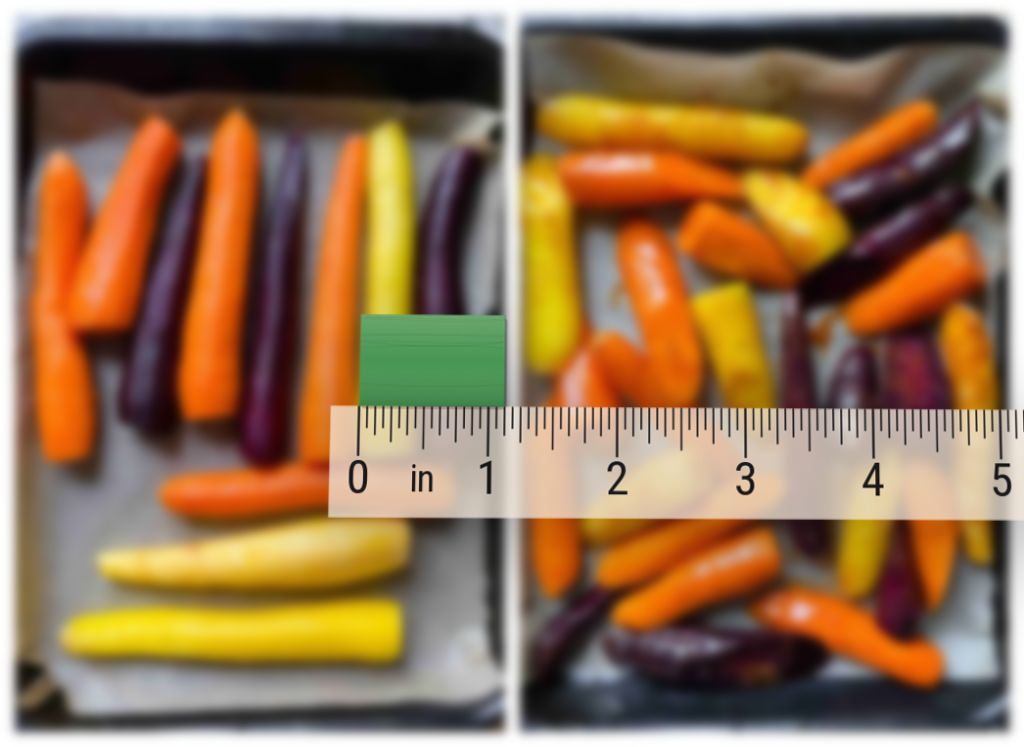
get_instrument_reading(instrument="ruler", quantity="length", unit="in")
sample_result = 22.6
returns 1.125
